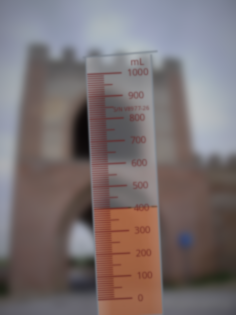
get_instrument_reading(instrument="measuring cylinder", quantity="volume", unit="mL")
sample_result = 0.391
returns 400
